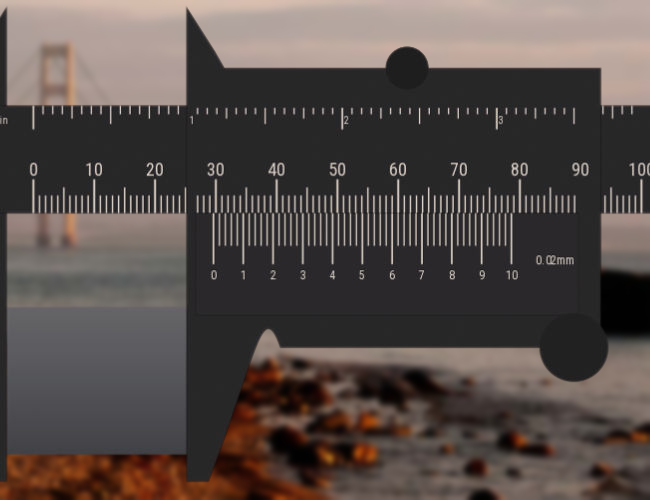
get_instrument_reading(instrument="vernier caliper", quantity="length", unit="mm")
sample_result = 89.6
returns 29.6
